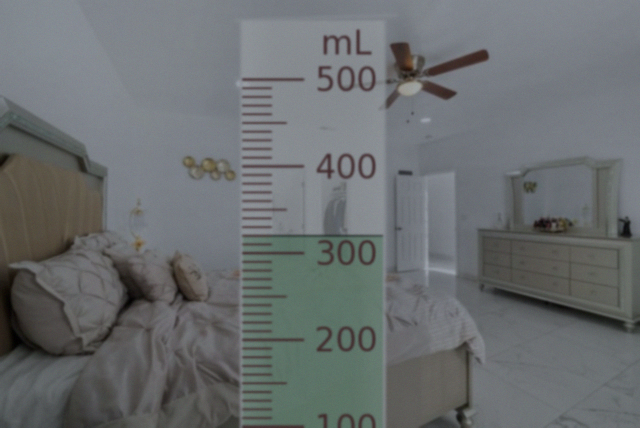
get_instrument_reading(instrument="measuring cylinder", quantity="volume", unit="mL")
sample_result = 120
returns 320
